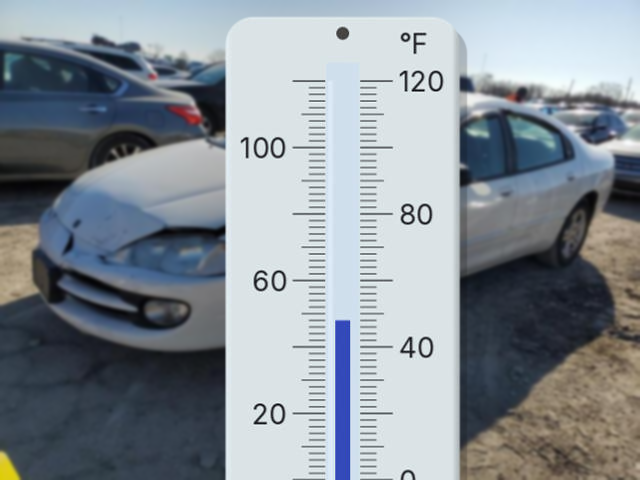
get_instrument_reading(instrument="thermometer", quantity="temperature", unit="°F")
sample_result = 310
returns 48
